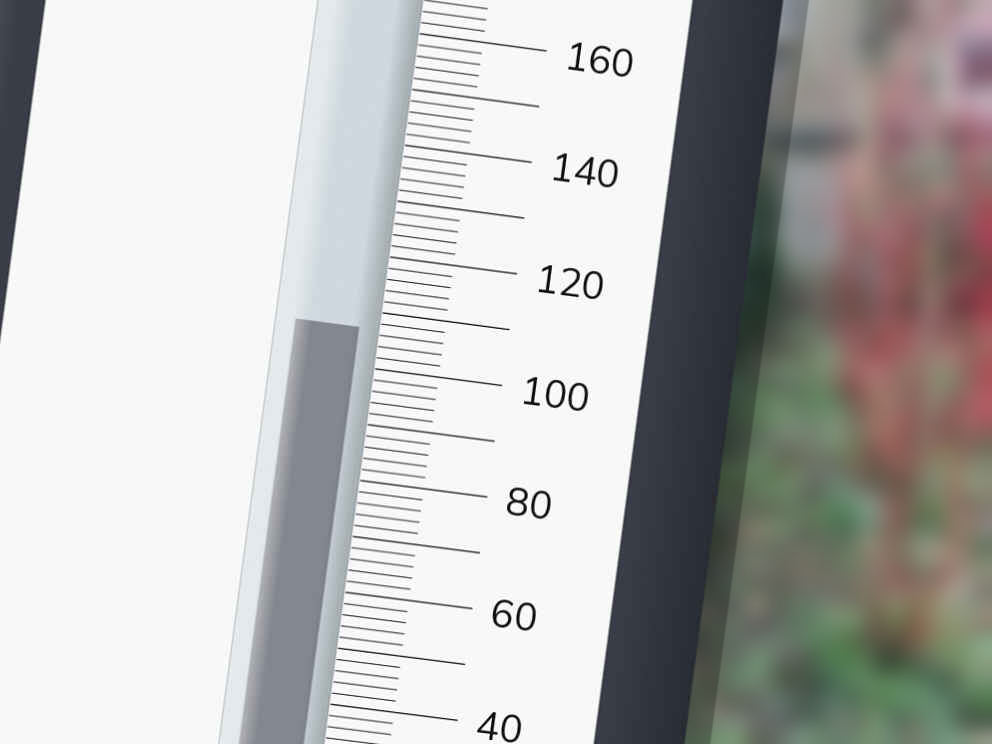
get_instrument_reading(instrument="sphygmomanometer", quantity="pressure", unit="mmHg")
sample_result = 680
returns 107
